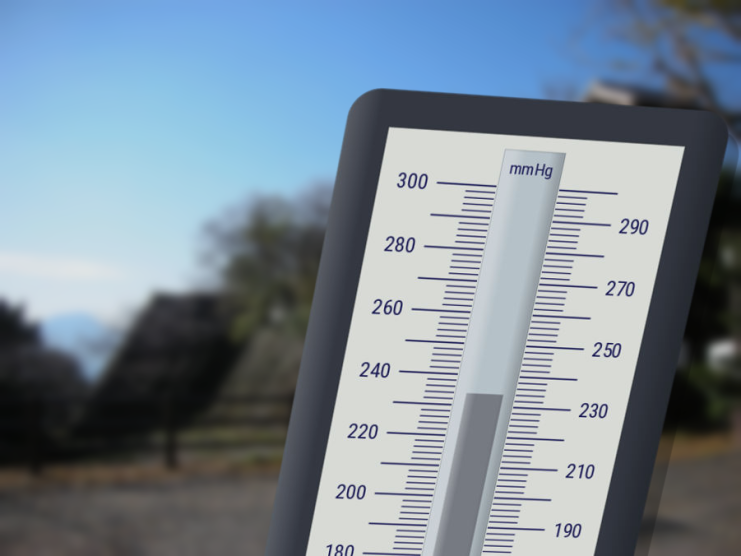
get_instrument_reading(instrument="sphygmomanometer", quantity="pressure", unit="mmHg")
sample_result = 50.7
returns 234
